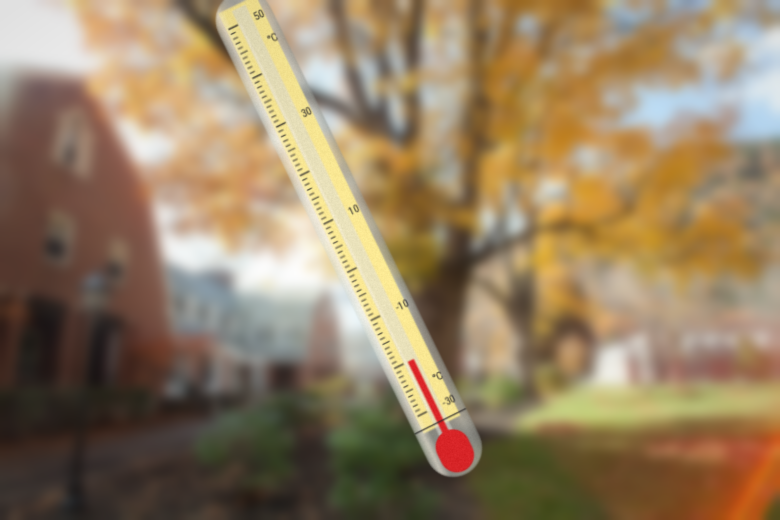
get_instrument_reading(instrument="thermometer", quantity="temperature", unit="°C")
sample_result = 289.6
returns -20
